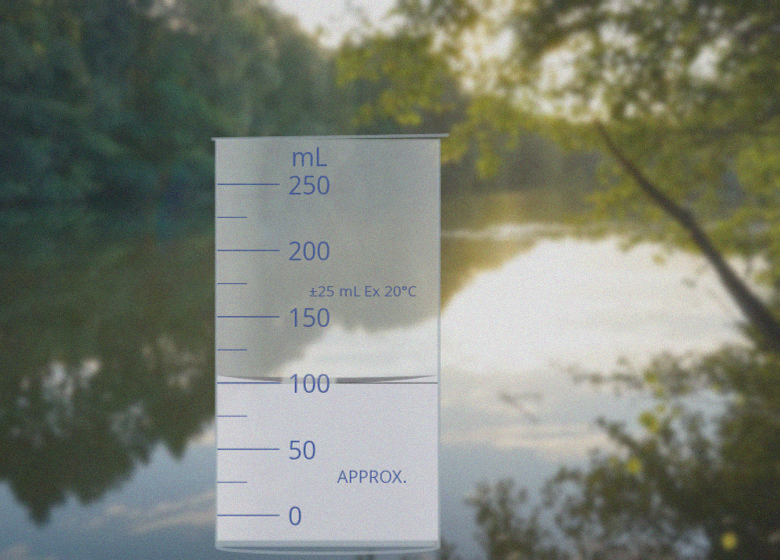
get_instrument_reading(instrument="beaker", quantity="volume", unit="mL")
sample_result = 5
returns 100
